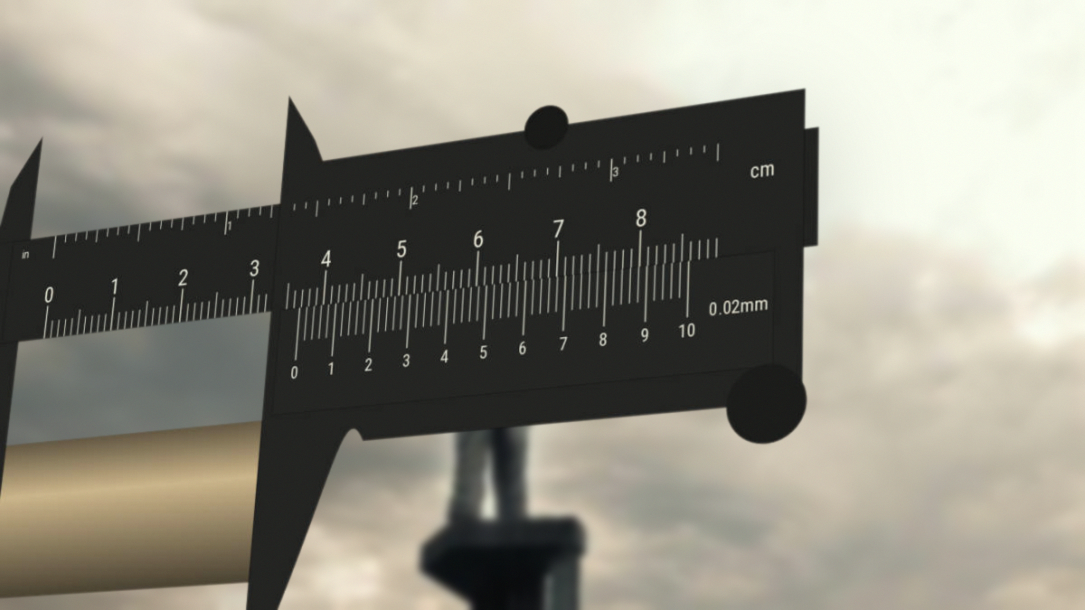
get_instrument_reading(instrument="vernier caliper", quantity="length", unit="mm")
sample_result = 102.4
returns 36.8
